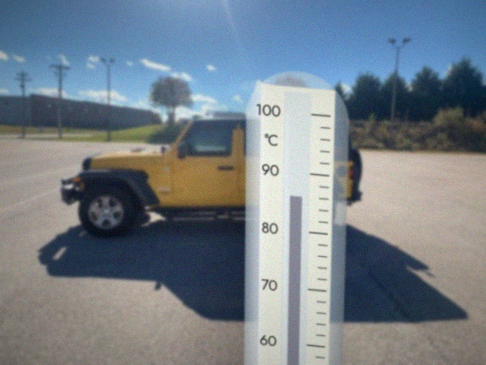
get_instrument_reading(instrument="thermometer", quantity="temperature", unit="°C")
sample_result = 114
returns 86
